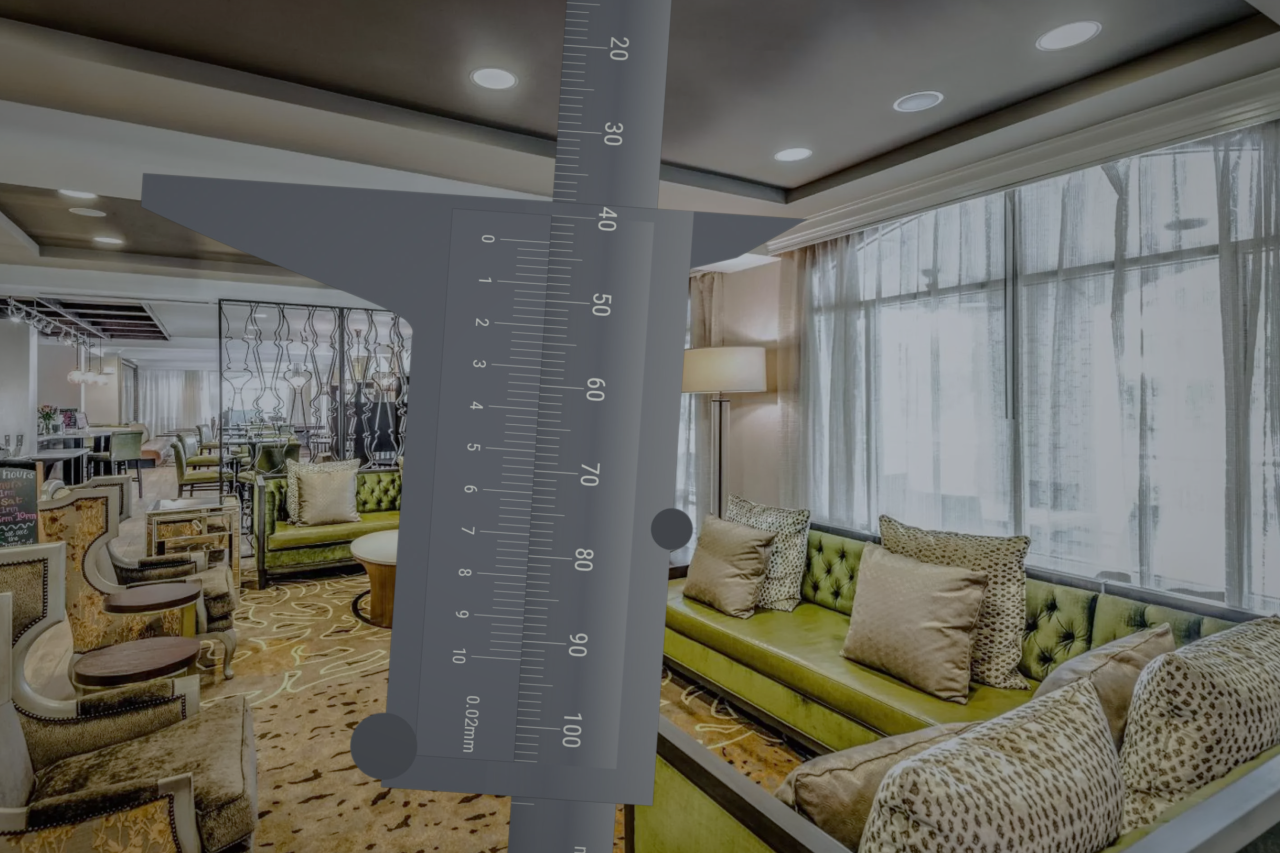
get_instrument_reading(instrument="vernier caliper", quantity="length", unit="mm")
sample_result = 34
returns 43.2
